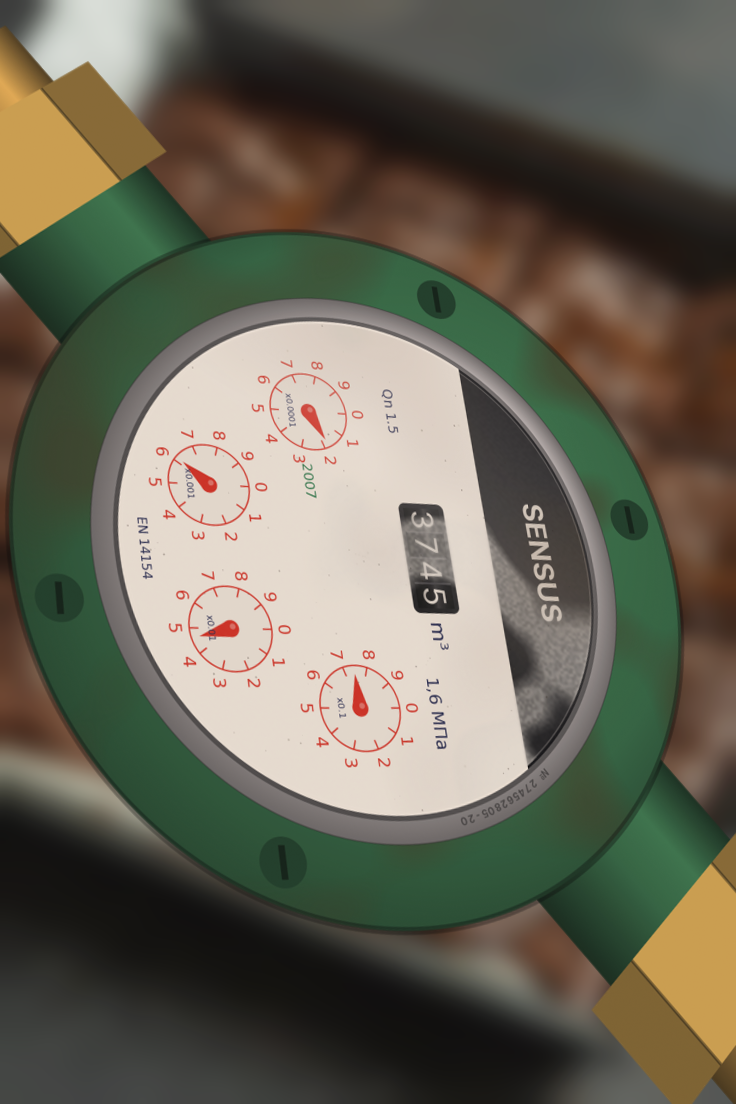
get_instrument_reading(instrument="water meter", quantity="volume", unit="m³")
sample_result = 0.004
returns 3745.7461
